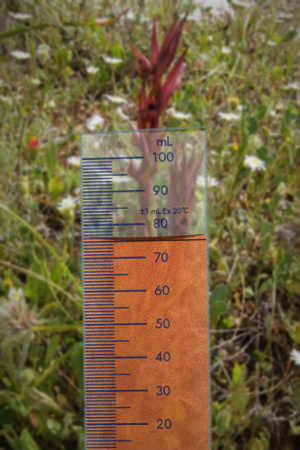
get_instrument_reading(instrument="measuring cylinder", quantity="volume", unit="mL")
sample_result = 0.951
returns 75
